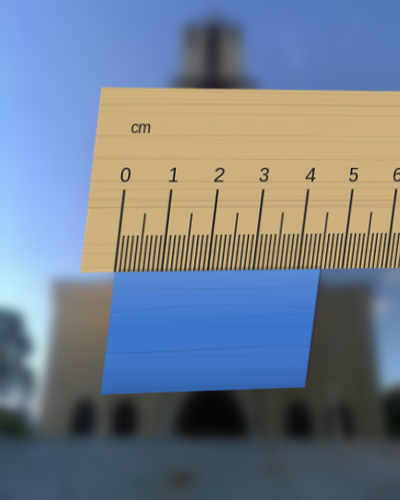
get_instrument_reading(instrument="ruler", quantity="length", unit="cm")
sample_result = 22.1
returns 4.5
